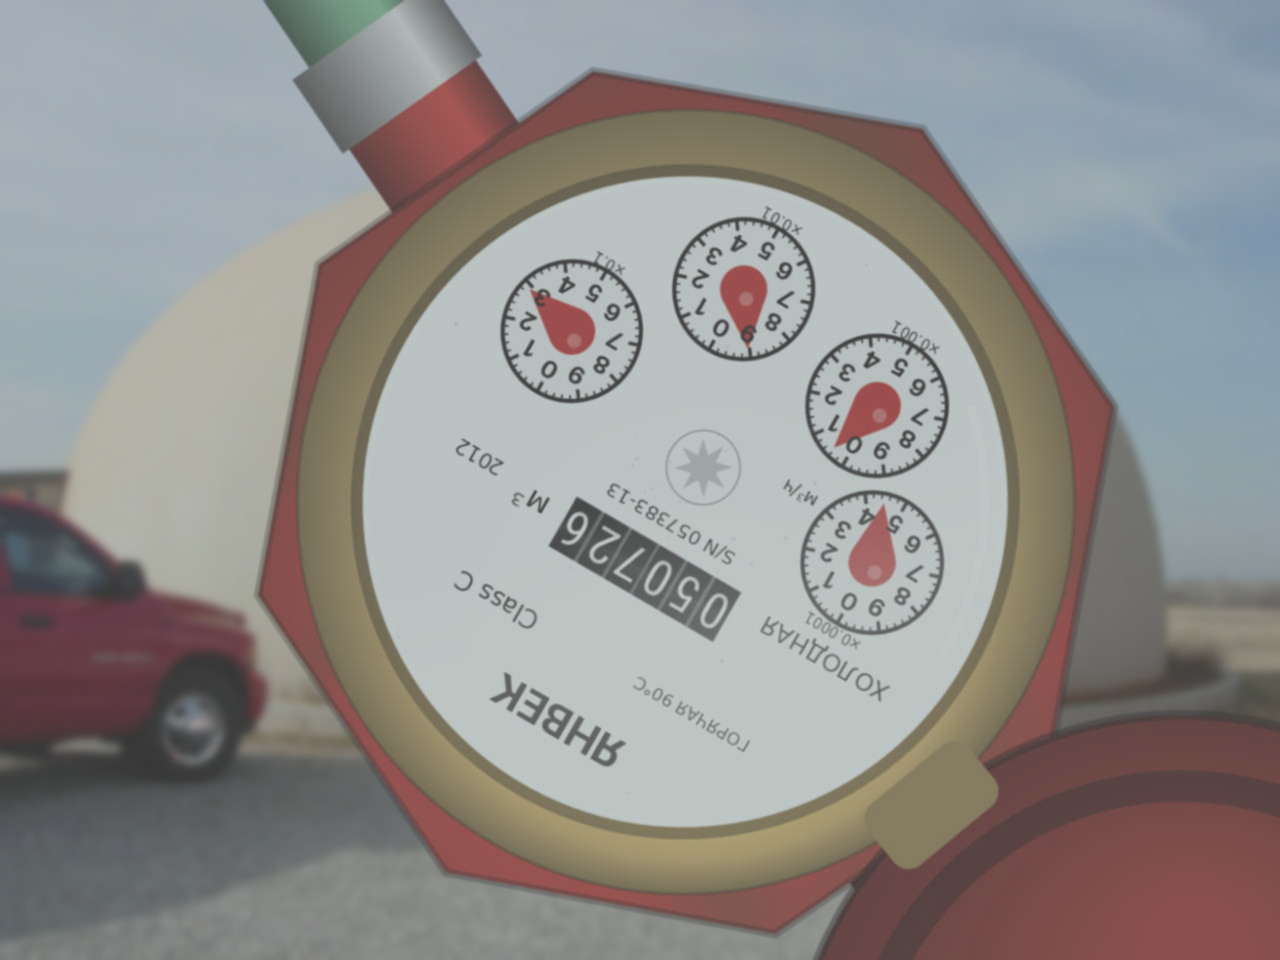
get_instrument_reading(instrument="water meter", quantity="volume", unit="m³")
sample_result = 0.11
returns 50726.2904
